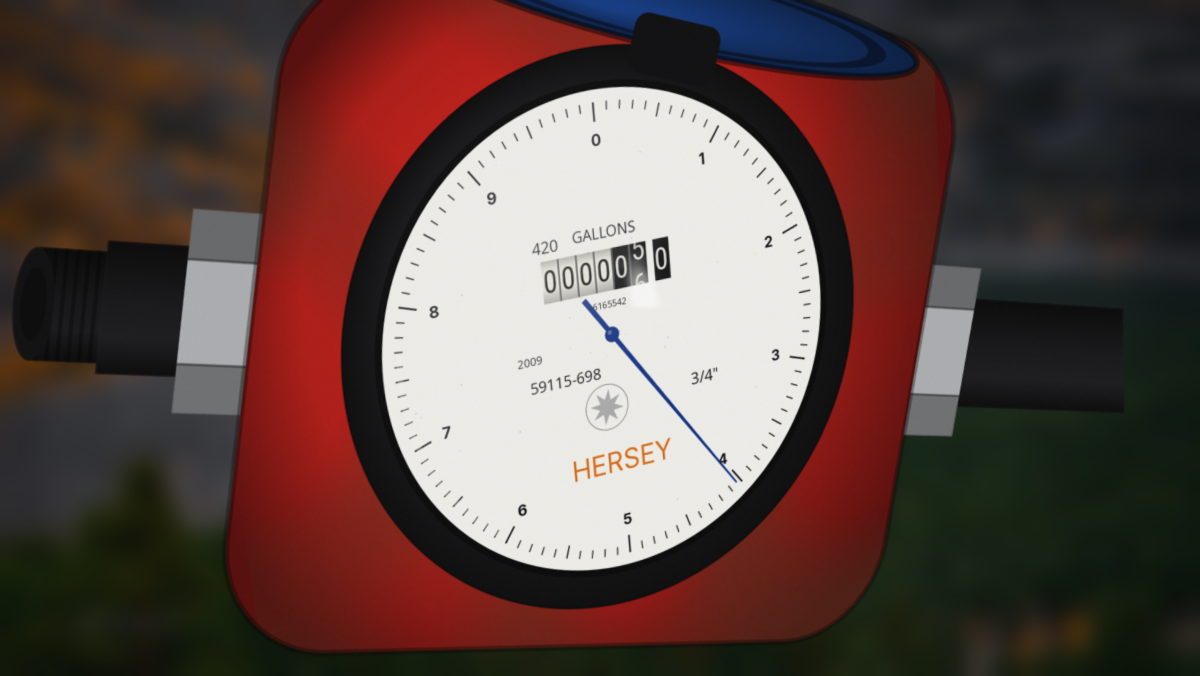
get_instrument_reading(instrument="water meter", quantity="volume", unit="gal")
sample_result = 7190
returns 54.0
